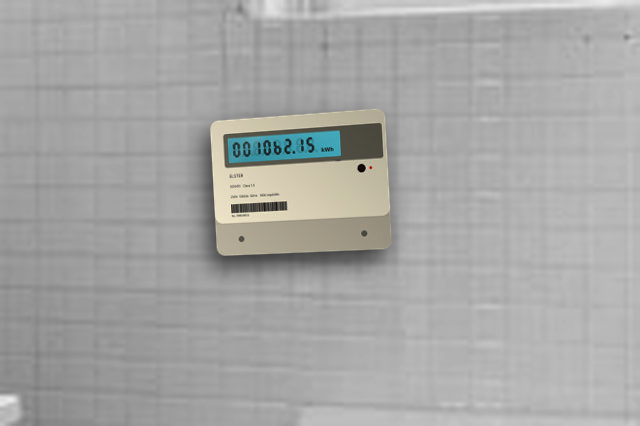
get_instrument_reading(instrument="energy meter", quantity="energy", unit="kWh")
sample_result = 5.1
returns 1062.15
